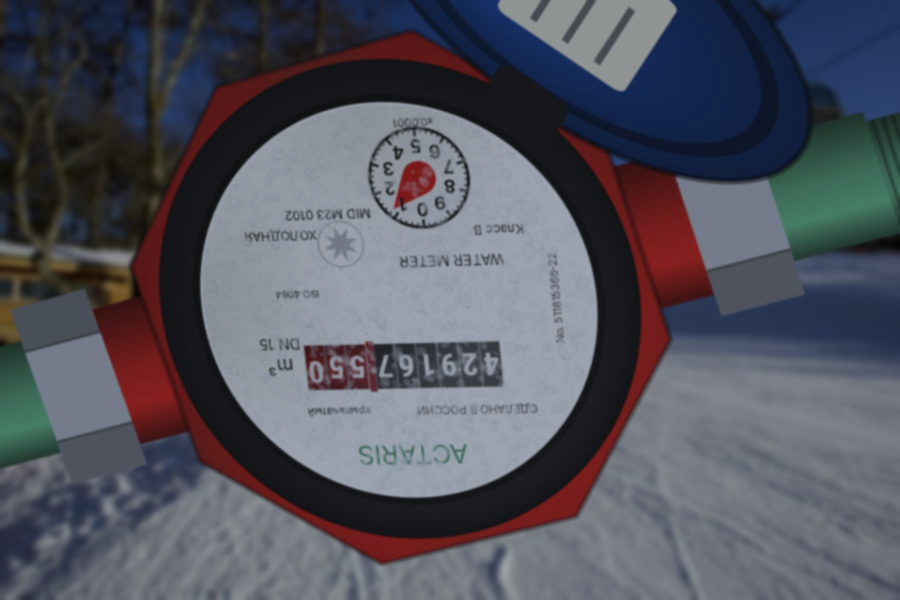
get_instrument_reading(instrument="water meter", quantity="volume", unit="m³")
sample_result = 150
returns 429167.5501
